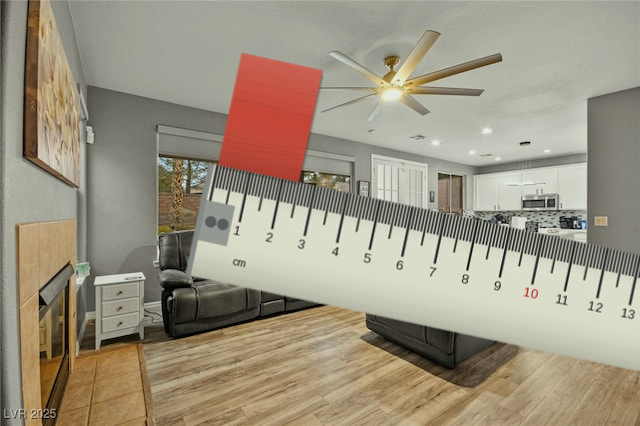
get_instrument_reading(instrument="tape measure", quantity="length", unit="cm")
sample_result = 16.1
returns 2.5
